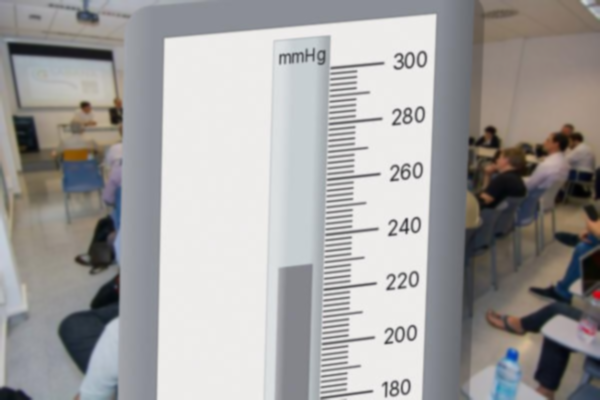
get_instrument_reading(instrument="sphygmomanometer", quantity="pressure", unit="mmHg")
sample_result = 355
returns 230
